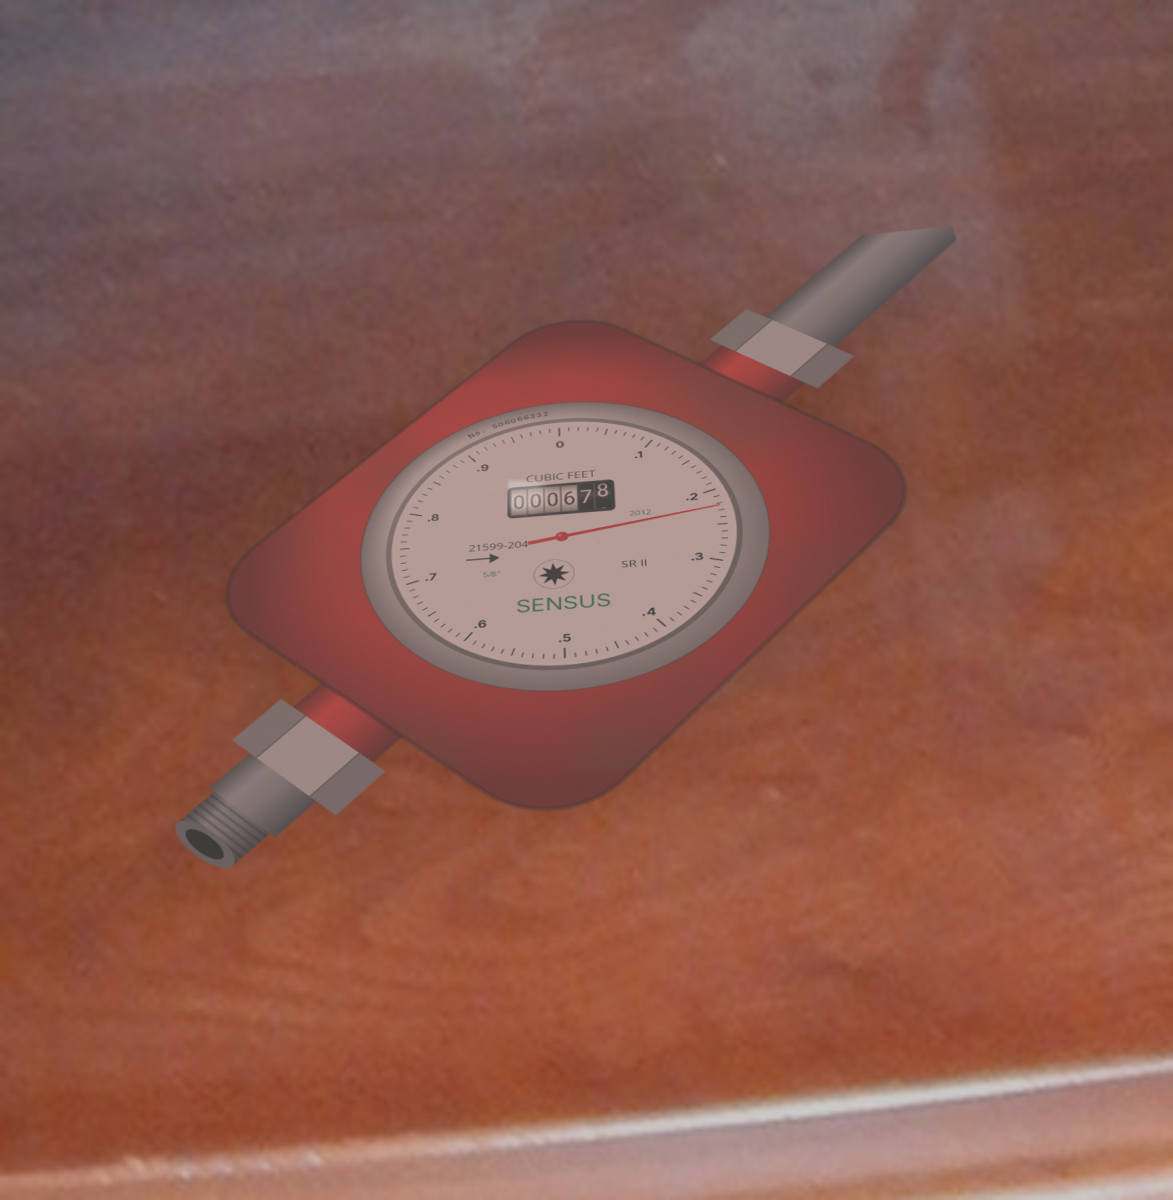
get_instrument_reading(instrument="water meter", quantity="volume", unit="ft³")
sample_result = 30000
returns 678.22
